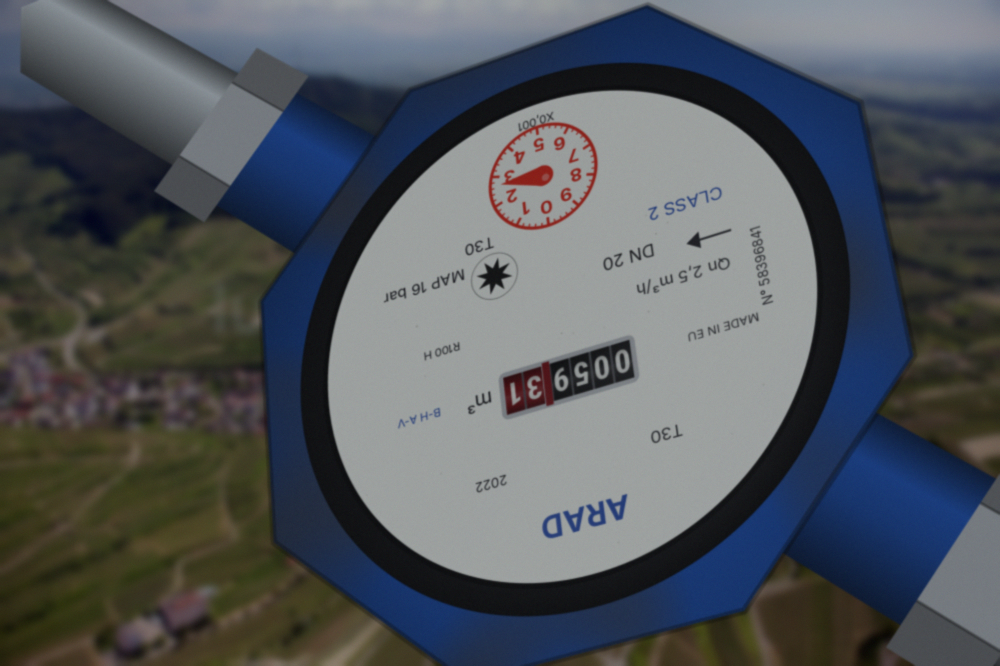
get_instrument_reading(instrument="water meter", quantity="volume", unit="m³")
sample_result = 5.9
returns 59.312
